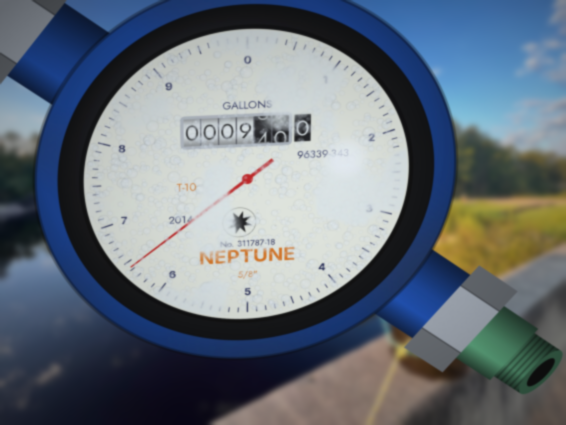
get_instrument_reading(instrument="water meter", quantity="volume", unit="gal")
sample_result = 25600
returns 9396.4
